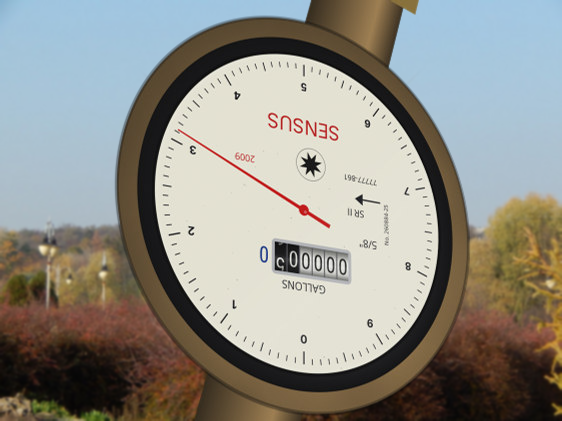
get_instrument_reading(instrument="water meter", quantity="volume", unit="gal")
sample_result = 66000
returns 53.1
